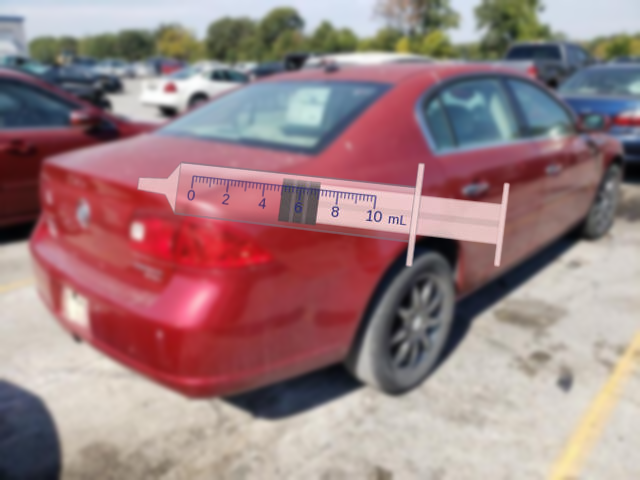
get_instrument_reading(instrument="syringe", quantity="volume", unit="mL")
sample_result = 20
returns 5
